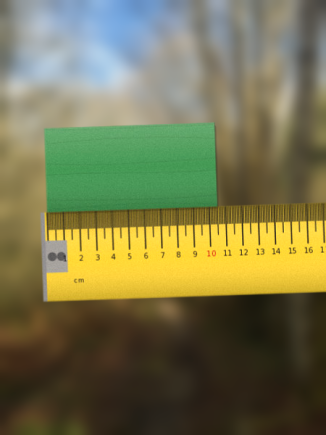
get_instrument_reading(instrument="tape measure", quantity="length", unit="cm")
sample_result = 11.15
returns 10.5
